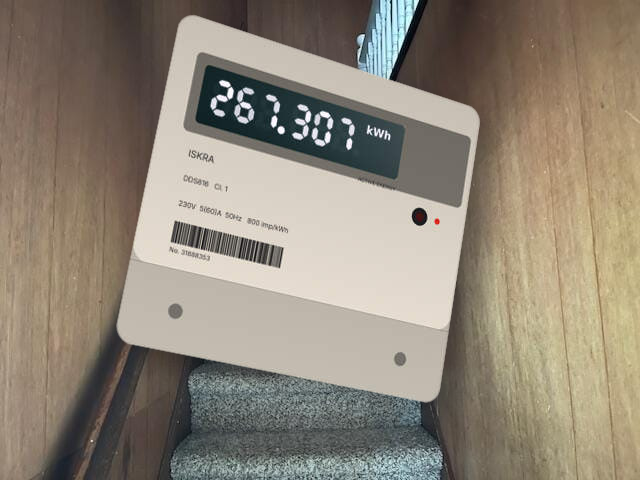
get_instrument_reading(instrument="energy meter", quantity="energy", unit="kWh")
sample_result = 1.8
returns 267.307
